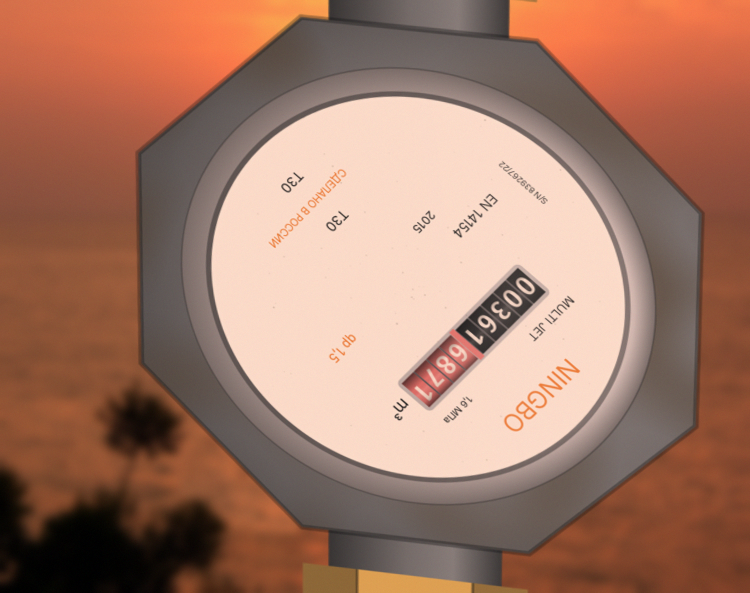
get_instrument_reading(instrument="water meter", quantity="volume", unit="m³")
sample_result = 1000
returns 361.6871
